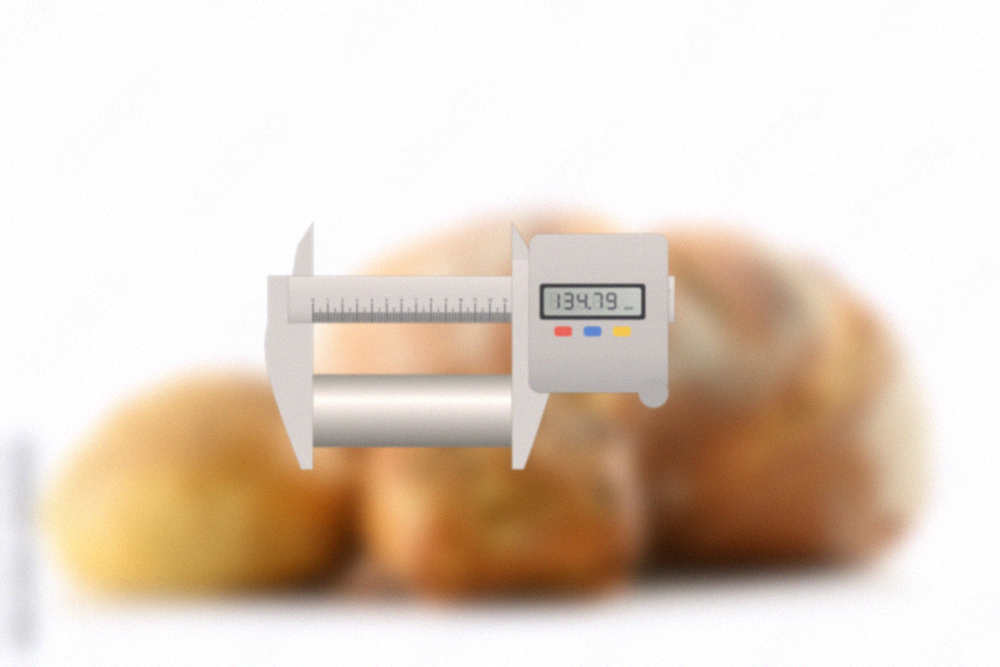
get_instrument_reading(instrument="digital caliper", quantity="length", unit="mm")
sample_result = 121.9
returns 134.79
